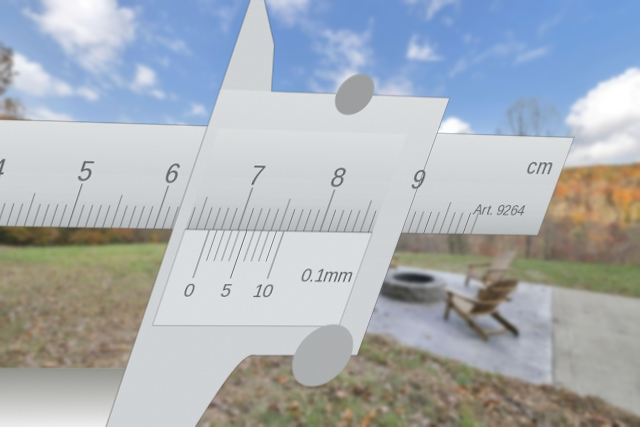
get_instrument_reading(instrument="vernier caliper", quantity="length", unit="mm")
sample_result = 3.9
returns 66.6
